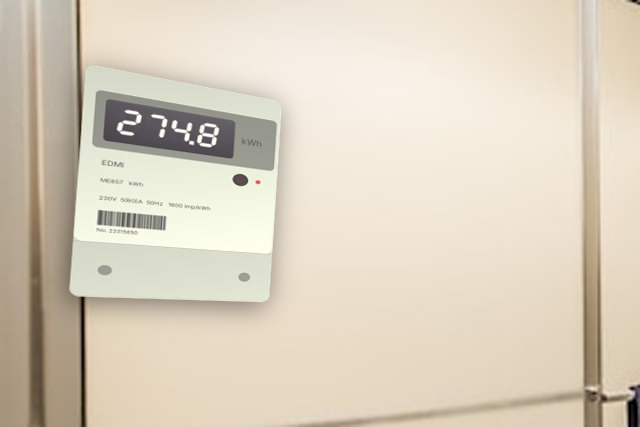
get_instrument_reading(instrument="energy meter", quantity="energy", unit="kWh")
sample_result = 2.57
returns 274.8
